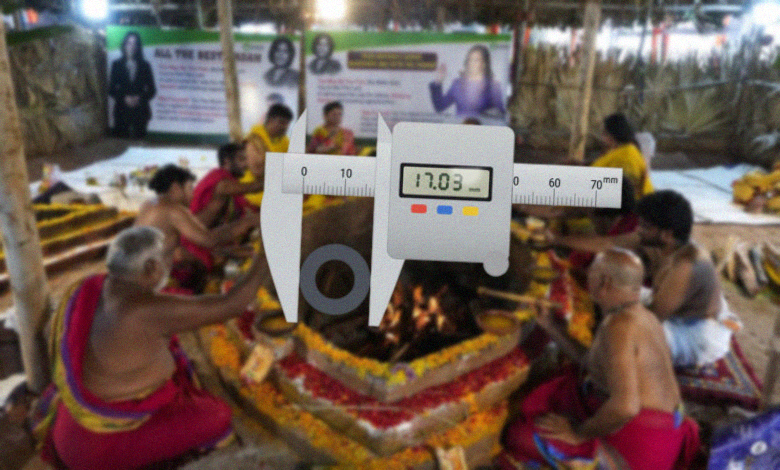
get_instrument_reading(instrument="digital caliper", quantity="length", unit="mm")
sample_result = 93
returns 17.03
